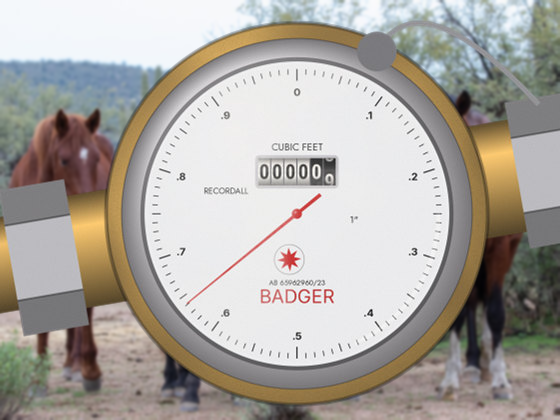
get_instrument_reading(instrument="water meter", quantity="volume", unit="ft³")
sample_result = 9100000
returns 8.64
